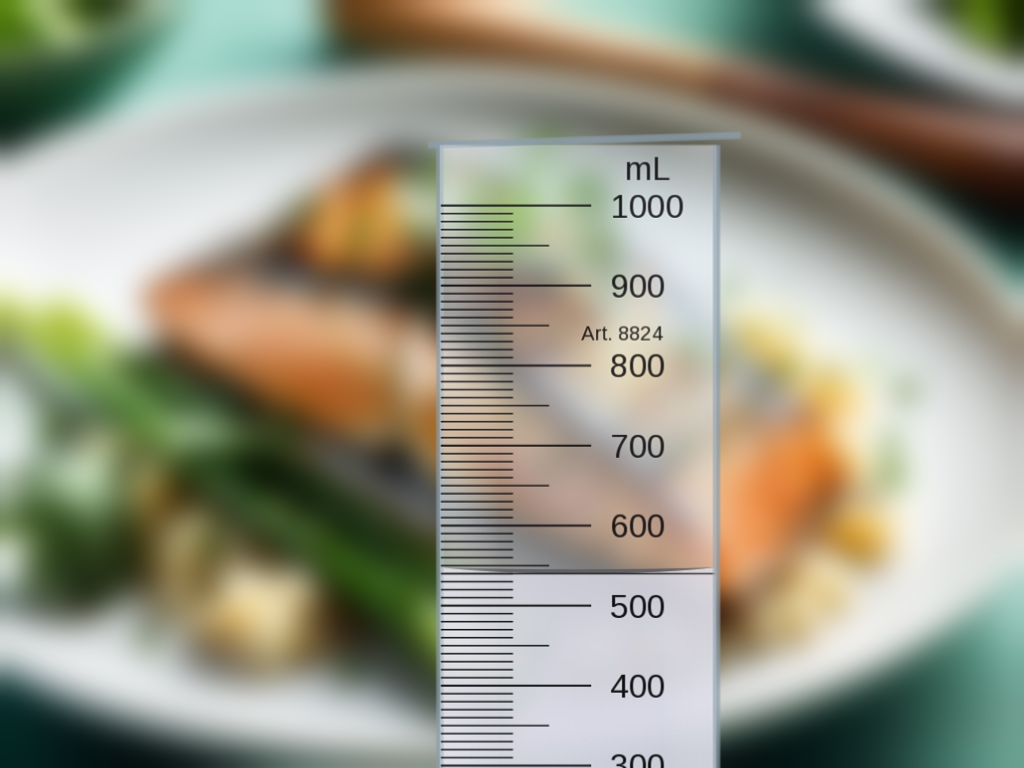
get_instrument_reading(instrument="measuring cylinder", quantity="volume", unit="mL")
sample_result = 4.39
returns 540
